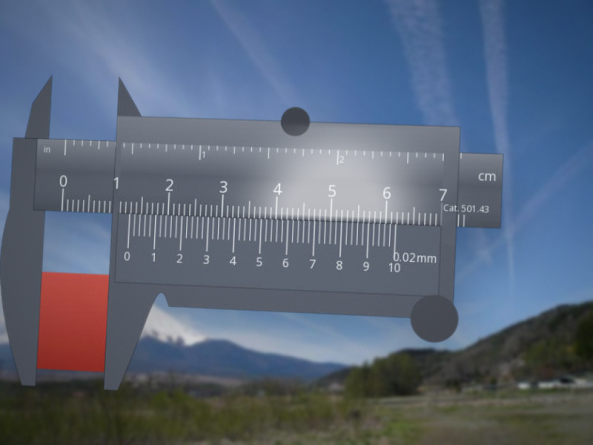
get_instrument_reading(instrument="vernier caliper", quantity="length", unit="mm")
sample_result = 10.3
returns 12.8
